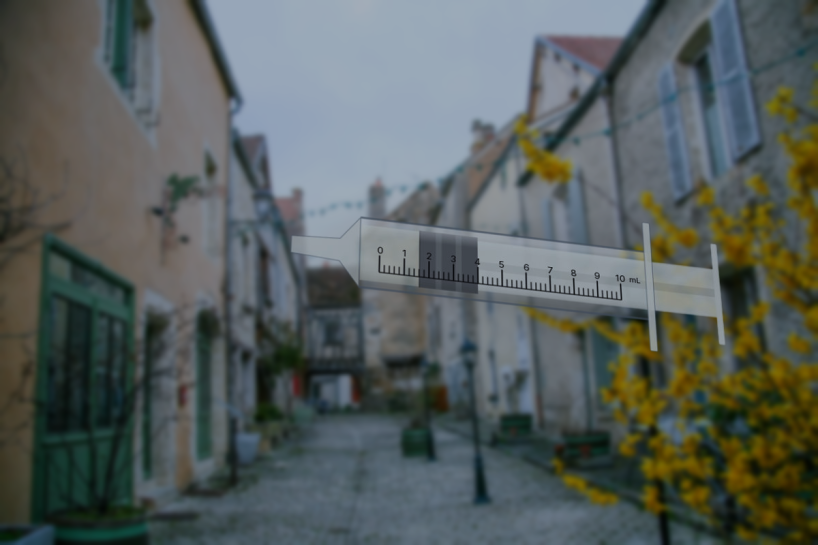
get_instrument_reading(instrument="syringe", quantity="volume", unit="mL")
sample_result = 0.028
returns 1.6
